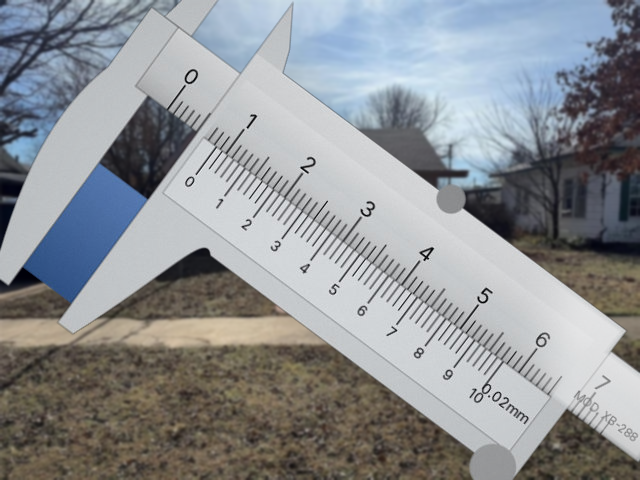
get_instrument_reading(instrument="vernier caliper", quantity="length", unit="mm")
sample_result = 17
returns 8.4
